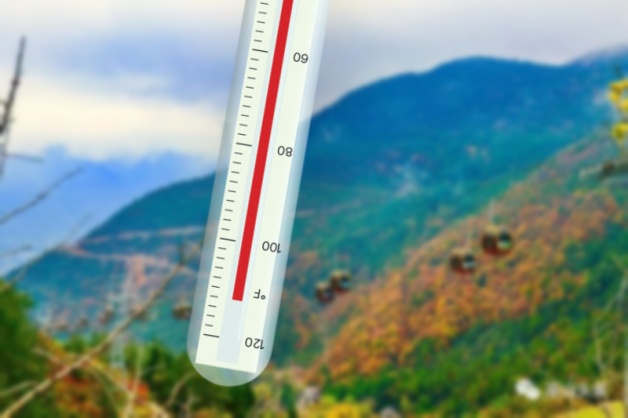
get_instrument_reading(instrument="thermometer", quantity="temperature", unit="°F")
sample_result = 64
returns 112
